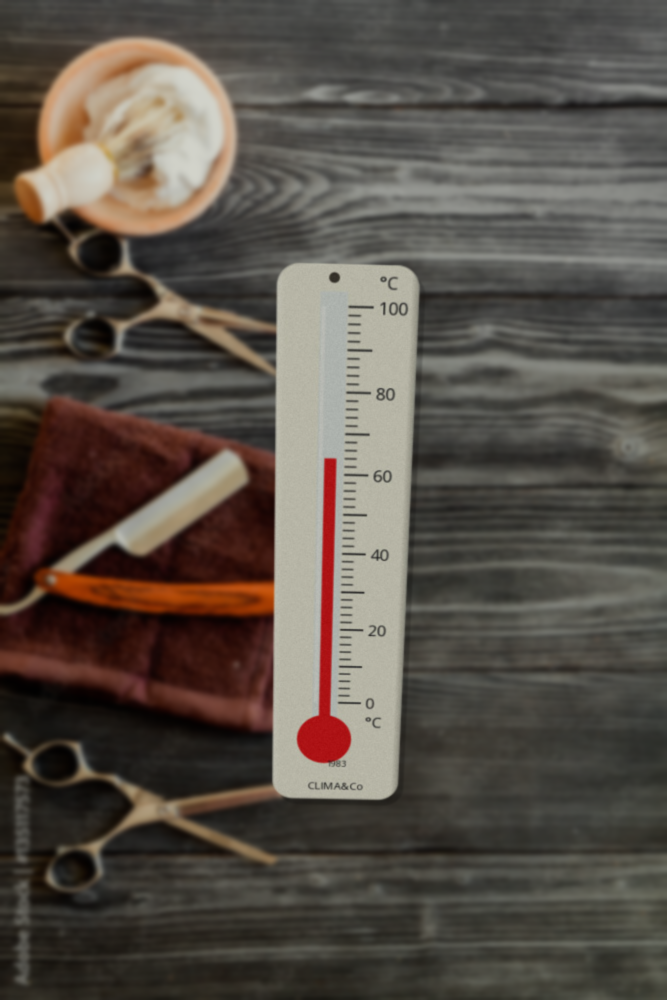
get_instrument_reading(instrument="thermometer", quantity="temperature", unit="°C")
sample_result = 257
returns 64
